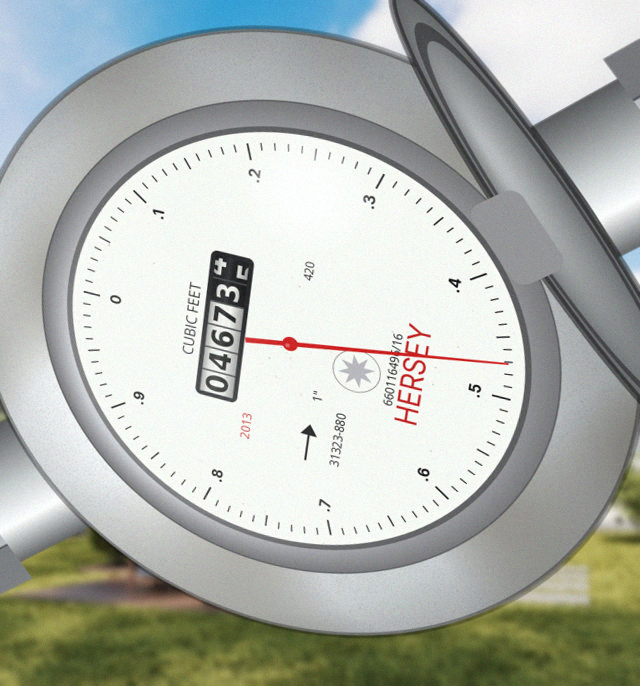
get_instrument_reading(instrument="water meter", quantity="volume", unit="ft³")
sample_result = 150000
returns 46734.47
